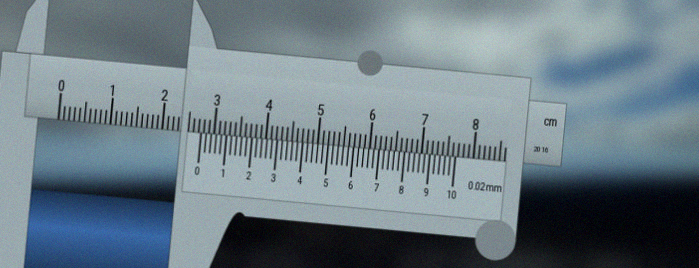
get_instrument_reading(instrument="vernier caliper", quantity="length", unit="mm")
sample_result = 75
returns 27.5
